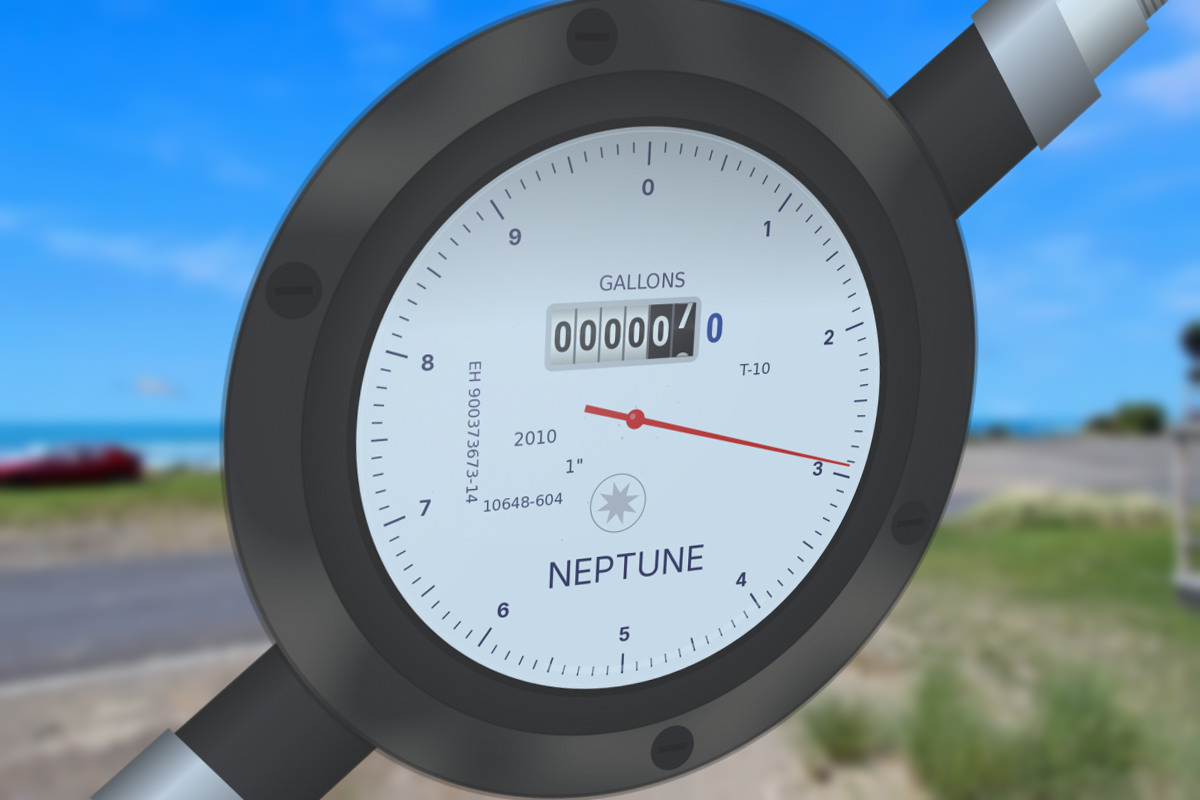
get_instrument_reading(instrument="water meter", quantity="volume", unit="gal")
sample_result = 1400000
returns 72.9
